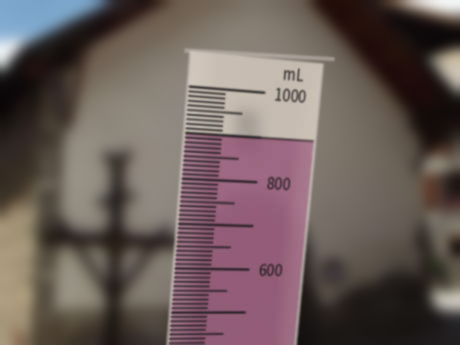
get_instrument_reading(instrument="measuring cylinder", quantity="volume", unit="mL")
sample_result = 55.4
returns 900
